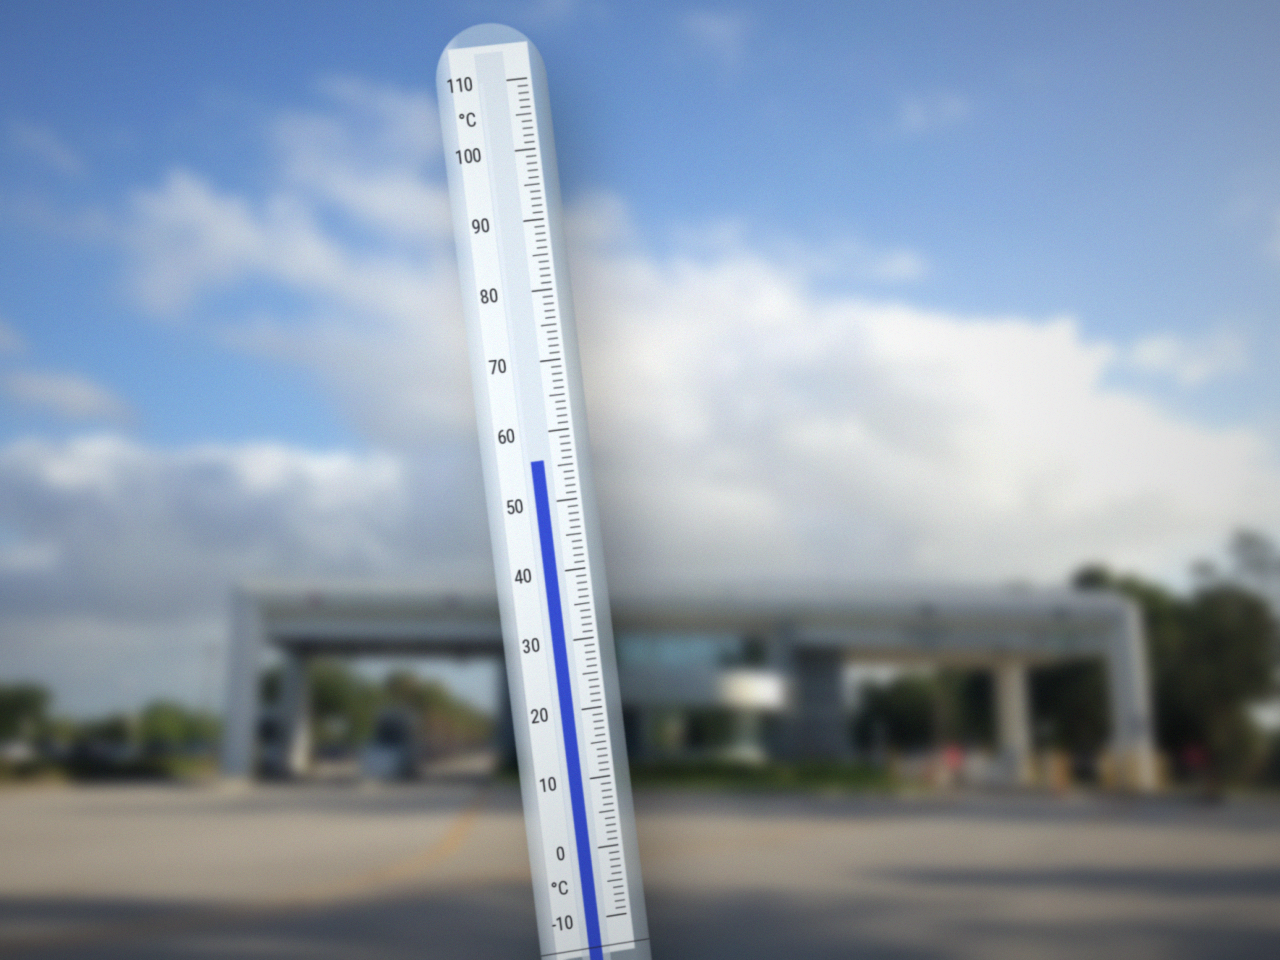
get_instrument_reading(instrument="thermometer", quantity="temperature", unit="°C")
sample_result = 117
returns 56
